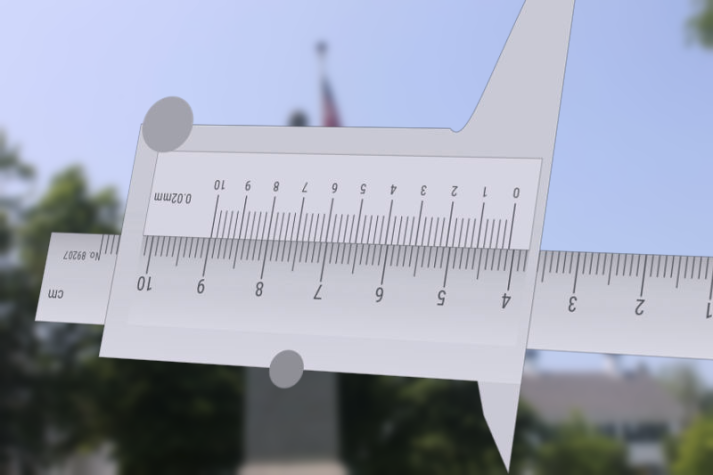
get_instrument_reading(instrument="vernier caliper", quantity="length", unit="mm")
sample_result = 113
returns 40.8
